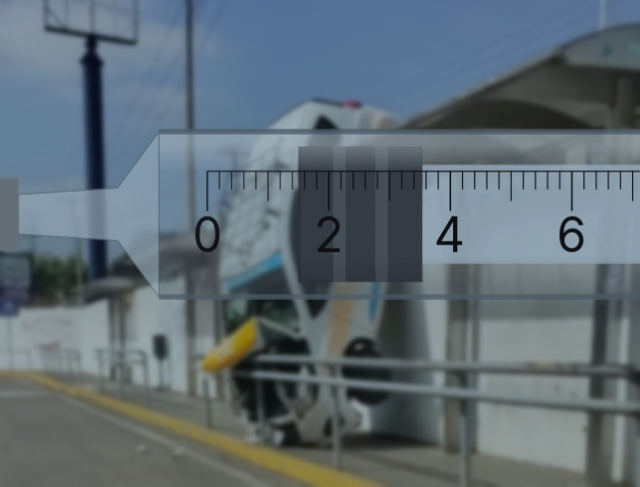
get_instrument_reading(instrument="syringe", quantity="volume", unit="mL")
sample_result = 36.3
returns 1.5
